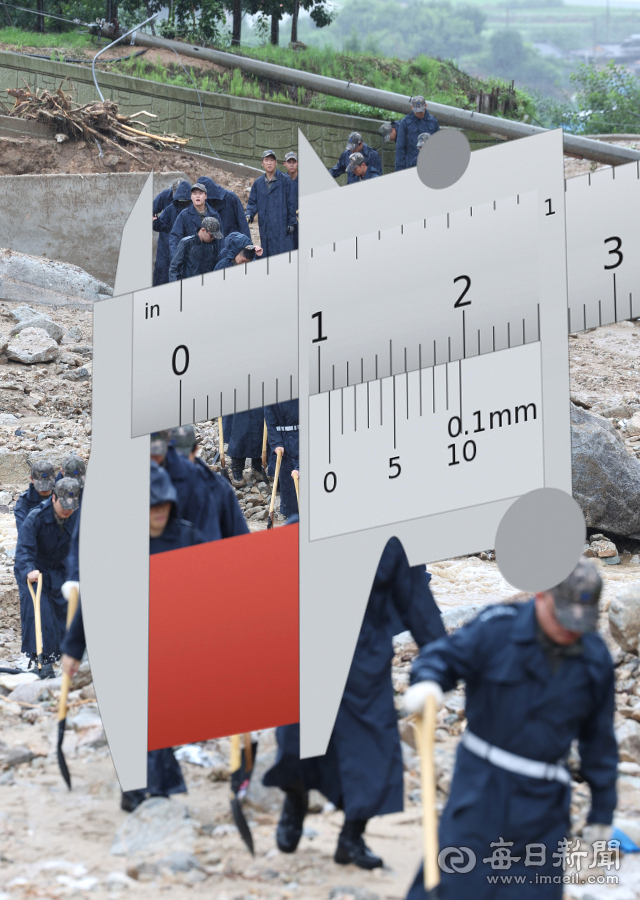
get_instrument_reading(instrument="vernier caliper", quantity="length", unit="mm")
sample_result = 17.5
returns 10.7
